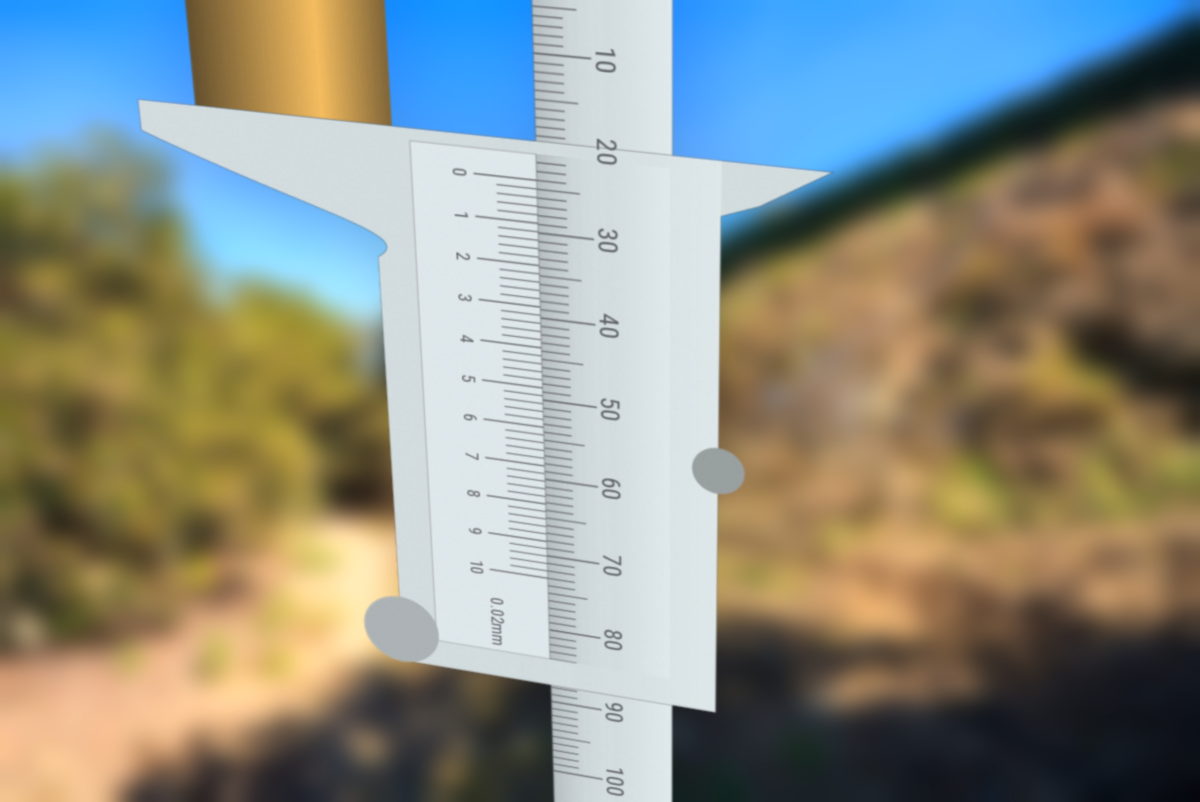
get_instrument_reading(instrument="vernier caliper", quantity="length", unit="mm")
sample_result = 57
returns 24.0
